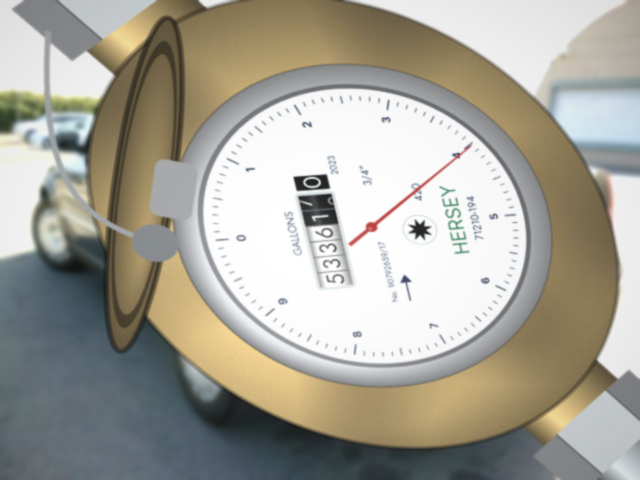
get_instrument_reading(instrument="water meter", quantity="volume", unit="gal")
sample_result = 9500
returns 5336174.0
